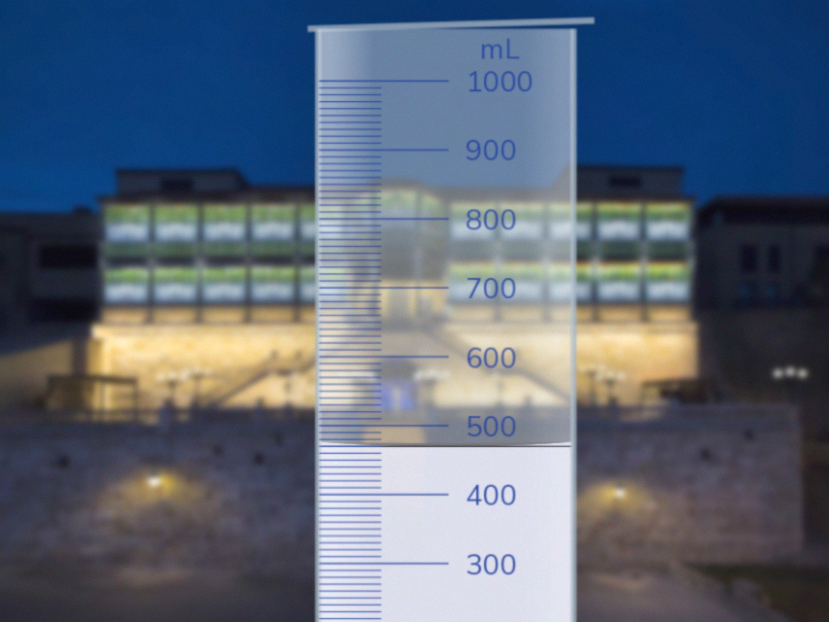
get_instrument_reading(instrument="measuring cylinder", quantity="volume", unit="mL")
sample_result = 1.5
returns 470
